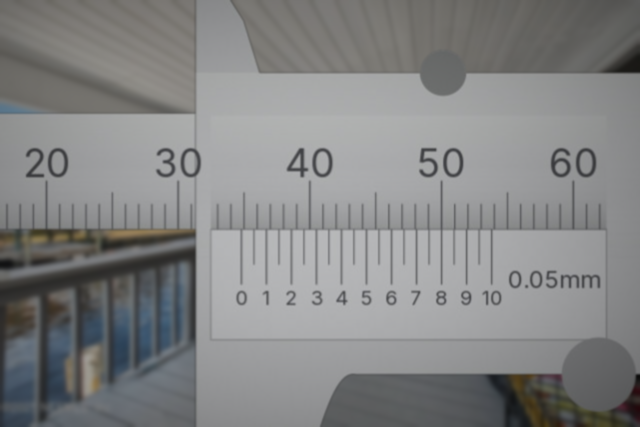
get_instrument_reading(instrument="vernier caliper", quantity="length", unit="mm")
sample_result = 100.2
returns 34.8
